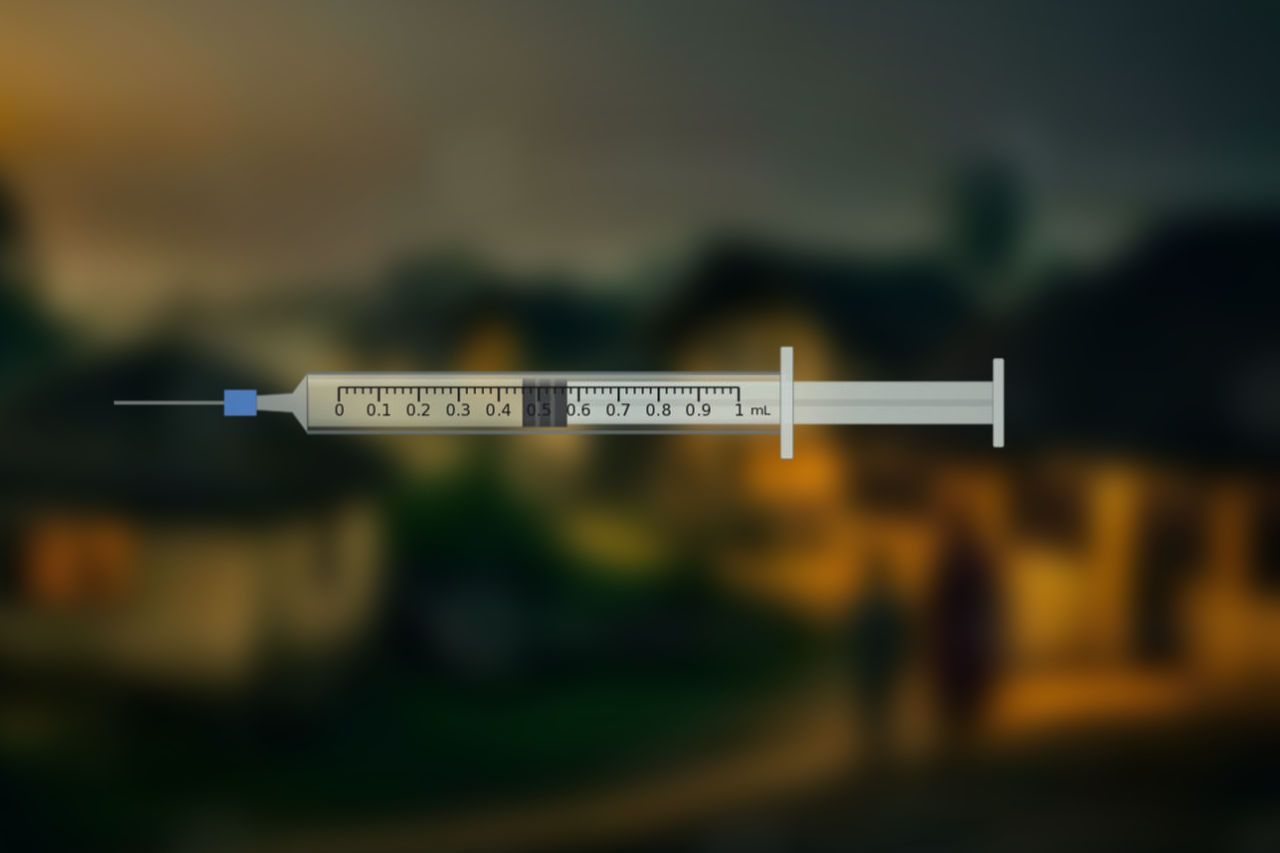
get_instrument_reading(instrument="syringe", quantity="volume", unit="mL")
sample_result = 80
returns 0.46
